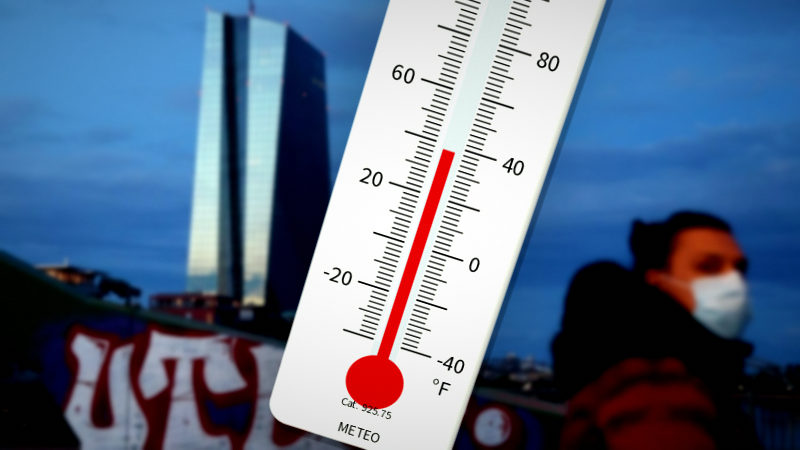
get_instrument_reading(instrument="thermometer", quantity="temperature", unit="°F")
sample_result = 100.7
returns 38
